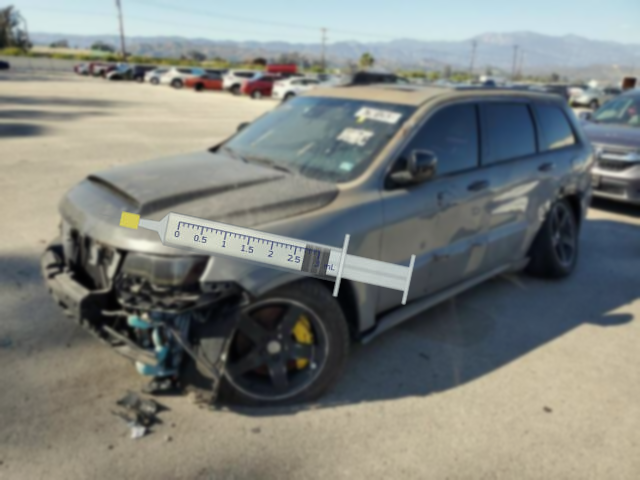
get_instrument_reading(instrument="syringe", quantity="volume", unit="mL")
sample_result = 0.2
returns 2.7
